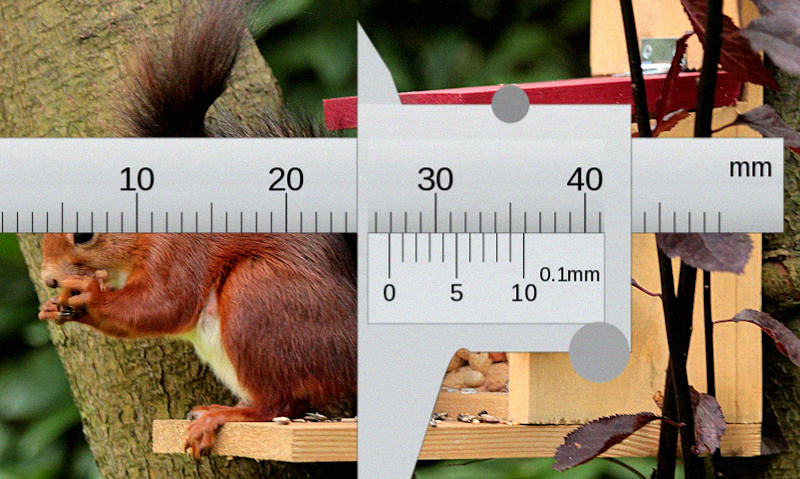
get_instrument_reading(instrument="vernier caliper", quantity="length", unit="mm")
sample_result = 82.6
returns 26.9
